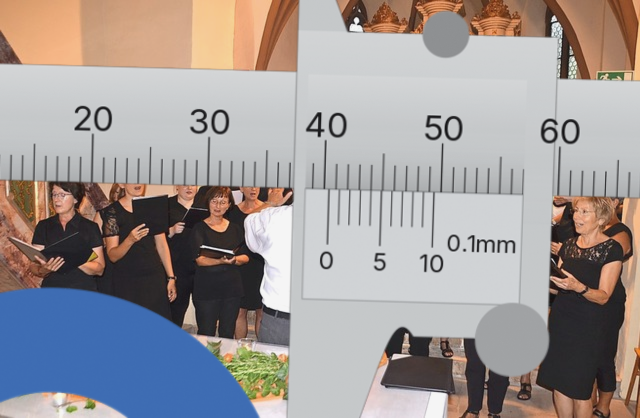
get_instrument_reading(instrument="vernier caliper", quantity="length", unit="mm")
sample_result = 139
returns 40.4
